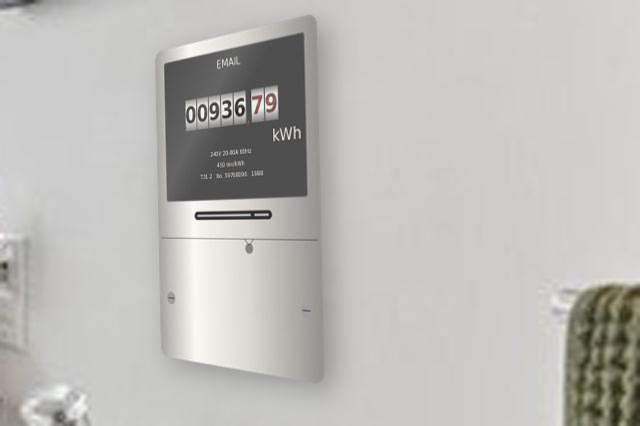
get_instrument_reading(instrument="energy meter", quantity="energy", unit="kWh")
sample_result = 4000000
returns 936.79
